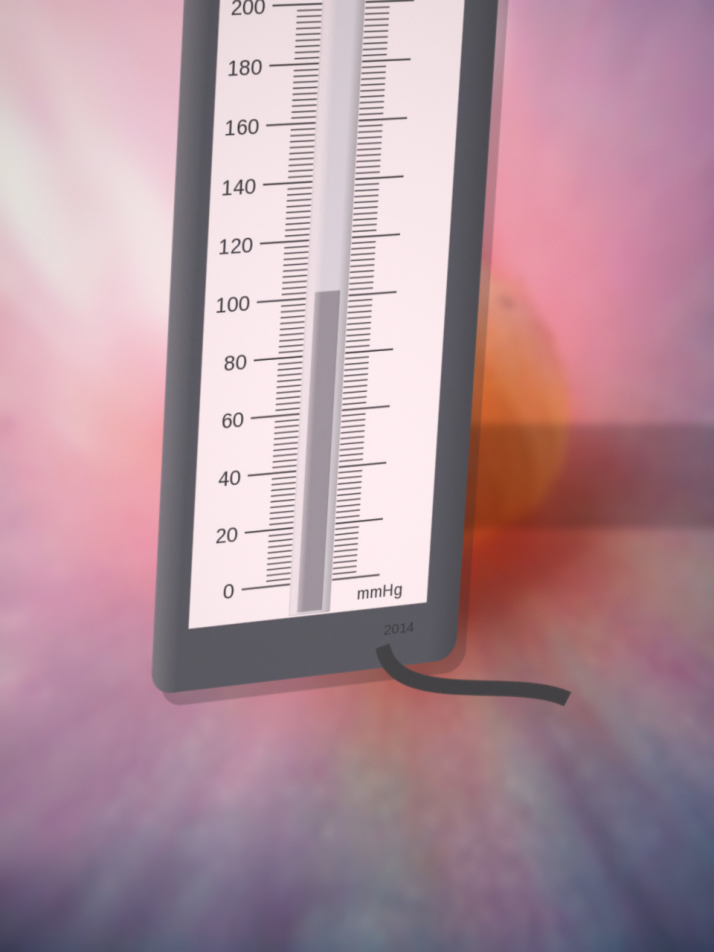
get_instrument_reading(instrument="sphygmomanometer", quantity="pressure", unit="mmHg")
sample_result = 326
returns 102
